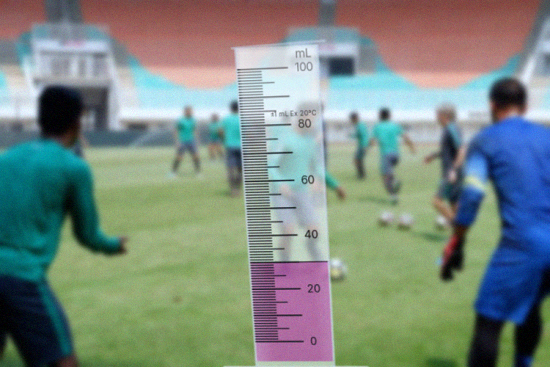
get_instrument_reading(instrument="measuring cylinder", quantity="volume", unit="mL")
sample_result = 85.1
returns 30
